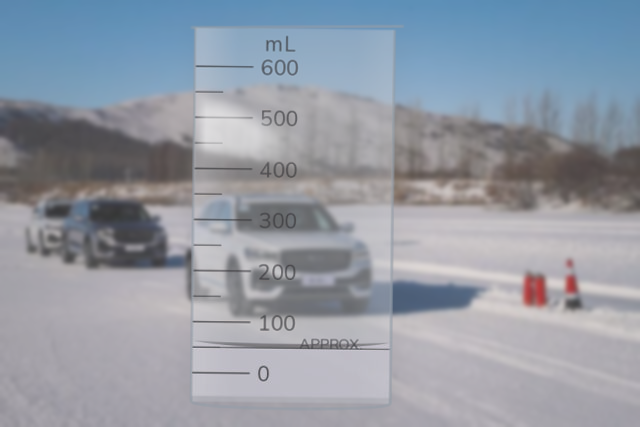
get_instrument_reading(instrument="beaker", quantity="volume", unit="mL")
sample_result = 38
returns 50
